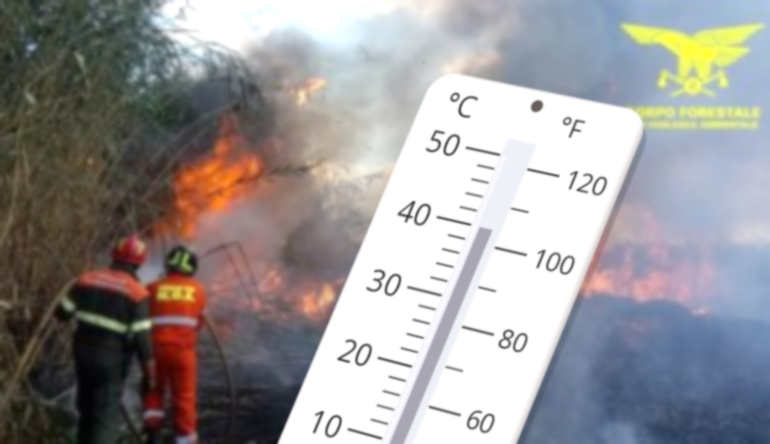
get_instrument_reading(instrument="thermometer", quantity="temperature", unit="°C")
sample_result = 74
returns 40
